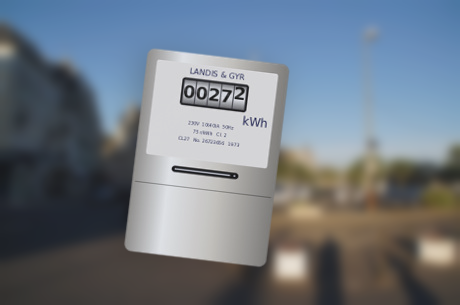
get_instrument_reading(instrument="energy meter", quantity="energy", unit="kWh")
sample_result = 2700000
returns 272
